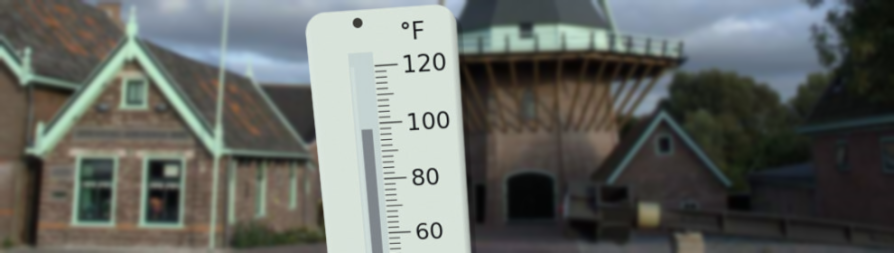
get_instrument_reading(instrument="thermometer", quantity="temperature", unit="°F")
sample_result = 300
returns 98
